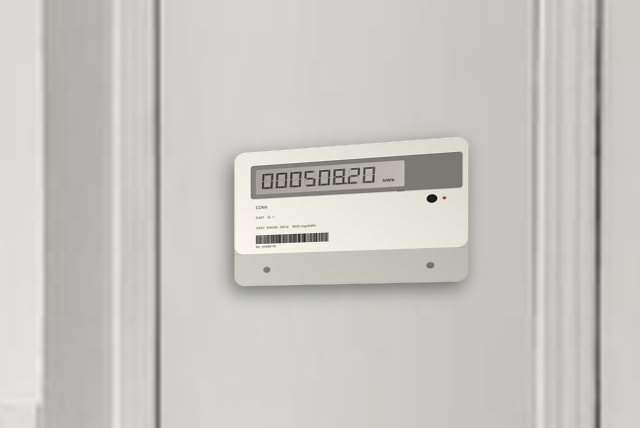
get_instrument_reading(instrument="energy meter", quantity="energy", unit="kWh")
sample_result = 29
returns 508.20
